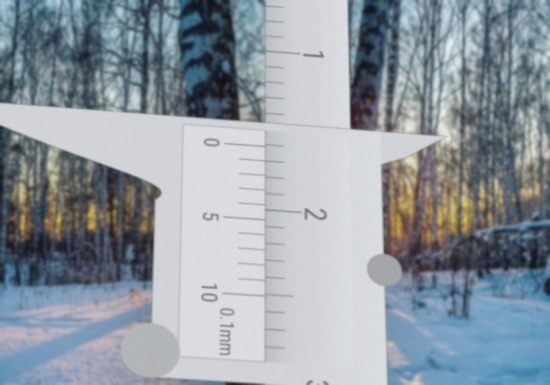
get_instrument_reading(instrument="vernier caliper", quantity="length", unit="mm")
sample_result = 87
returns 16.1
